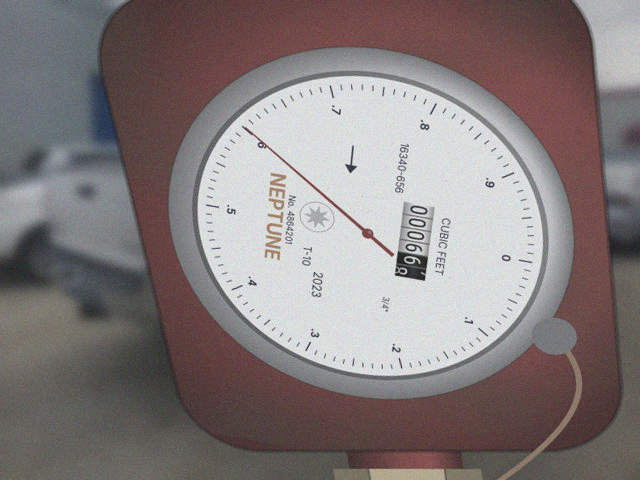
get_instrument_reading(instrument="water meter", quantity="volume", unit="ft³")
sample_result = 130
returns 667.60
